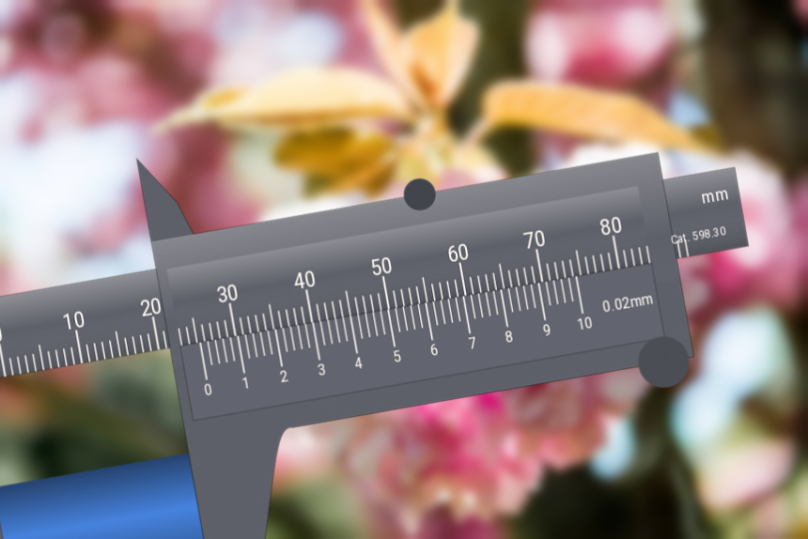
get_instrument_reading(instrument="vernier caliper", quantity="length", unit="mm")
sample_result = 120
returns 25.4
